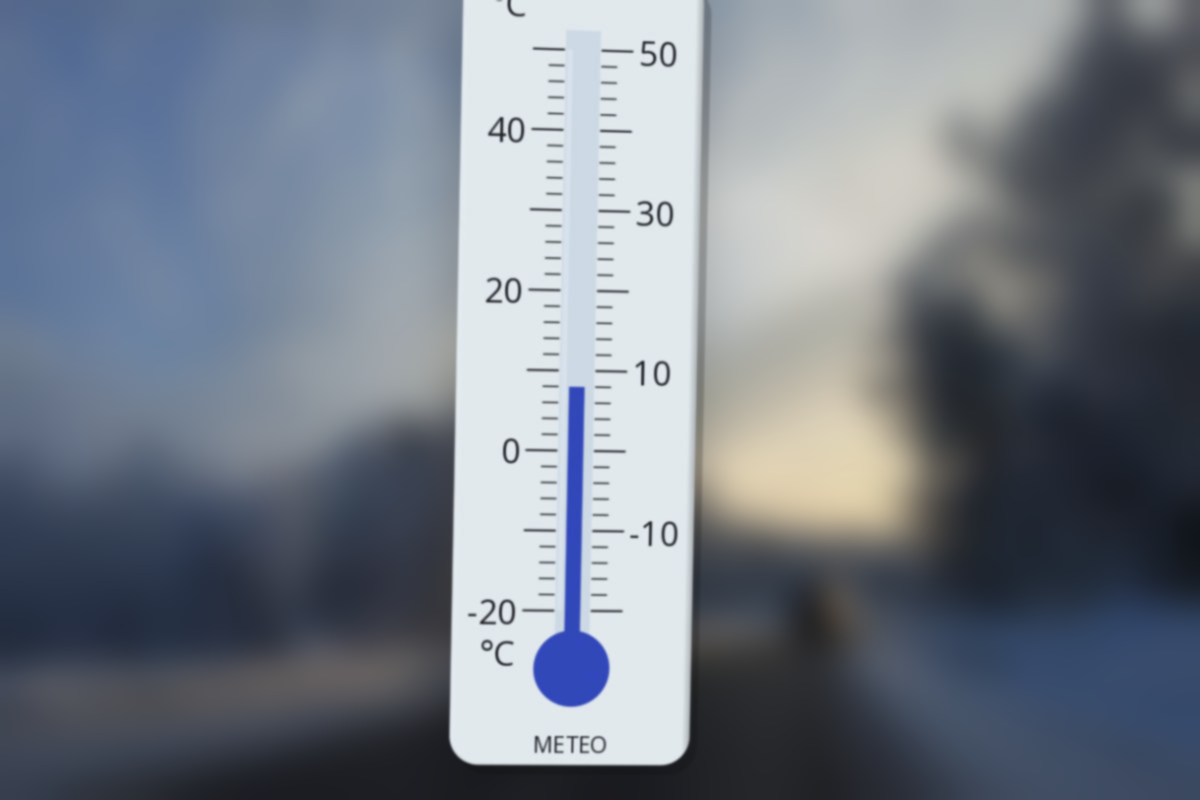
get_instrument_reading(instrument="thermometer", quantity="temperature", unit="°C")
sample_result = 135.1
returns 8
